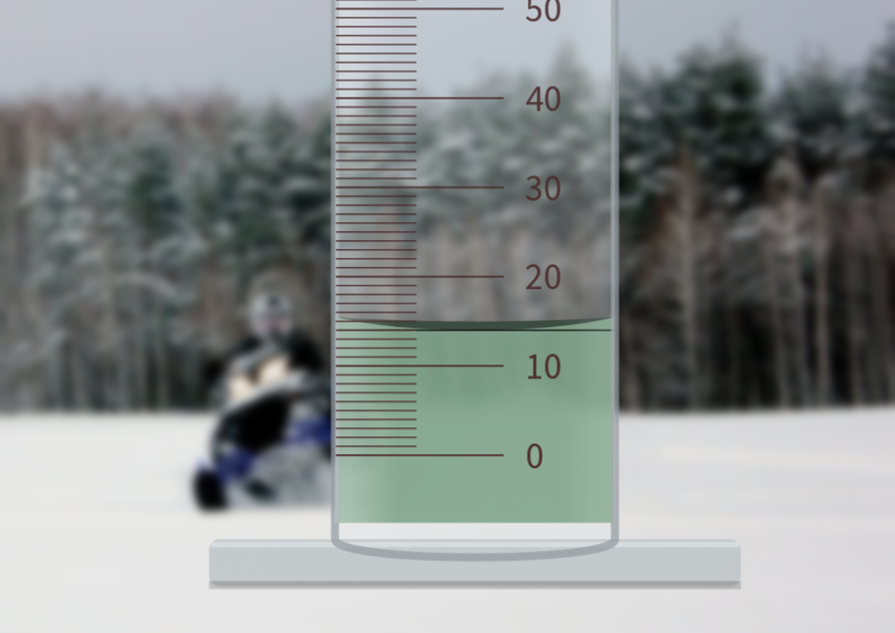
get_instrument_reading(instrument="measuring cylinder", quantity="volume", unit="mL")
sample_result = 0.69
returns 14
